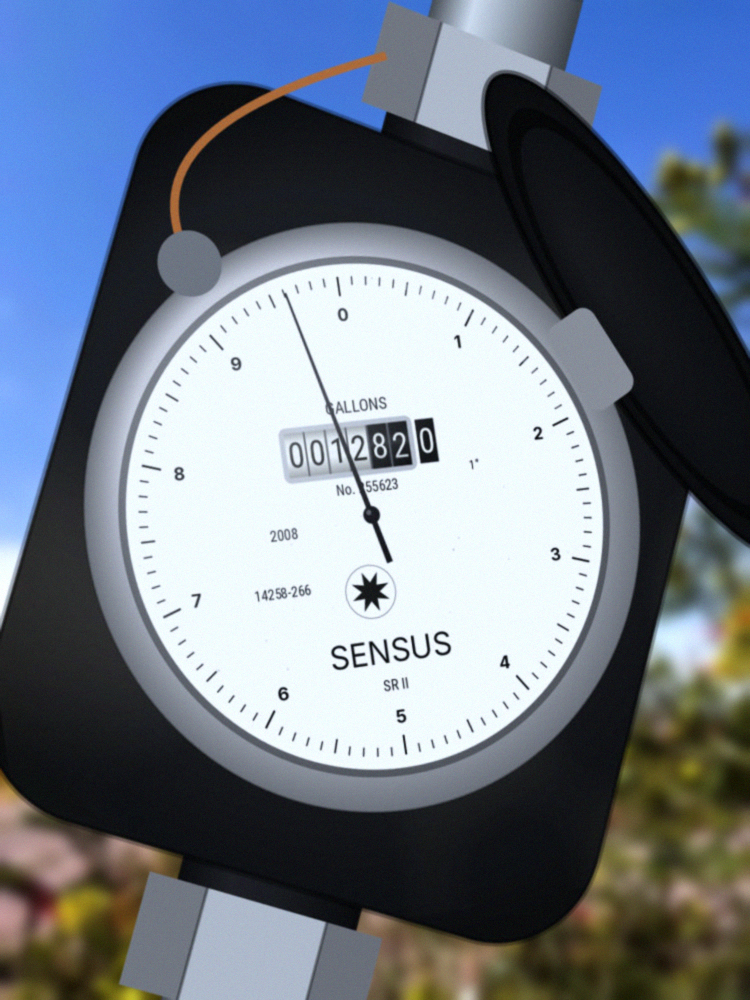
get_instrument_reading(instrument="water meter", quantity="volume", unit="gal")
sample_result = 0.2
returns 12819.6
